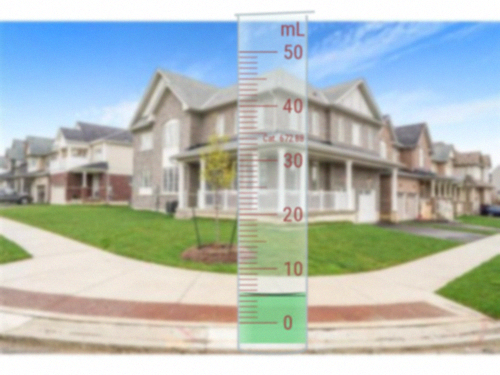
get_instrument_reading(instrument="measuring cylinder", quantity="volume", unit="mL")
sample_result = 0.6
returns 5
